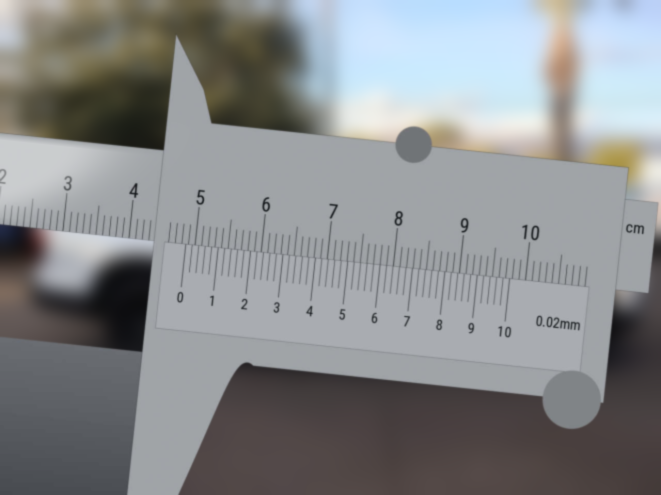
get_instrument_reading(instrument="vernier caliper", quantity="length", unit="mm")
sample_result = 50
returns 48.6
